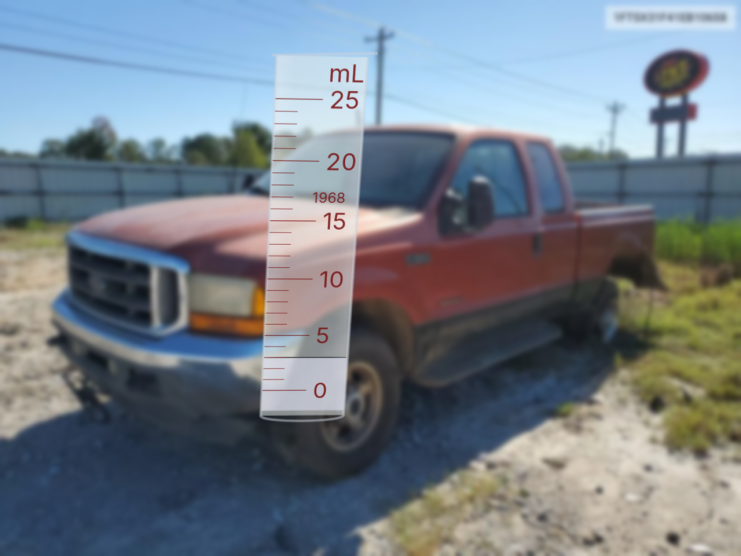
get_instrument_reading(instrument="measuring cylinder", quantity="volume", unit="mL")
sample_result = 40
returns 3
